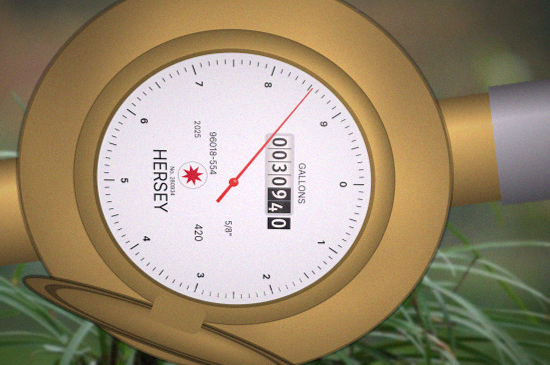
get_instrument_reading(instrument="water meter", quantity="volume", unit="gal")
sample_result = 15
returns 30938.5
